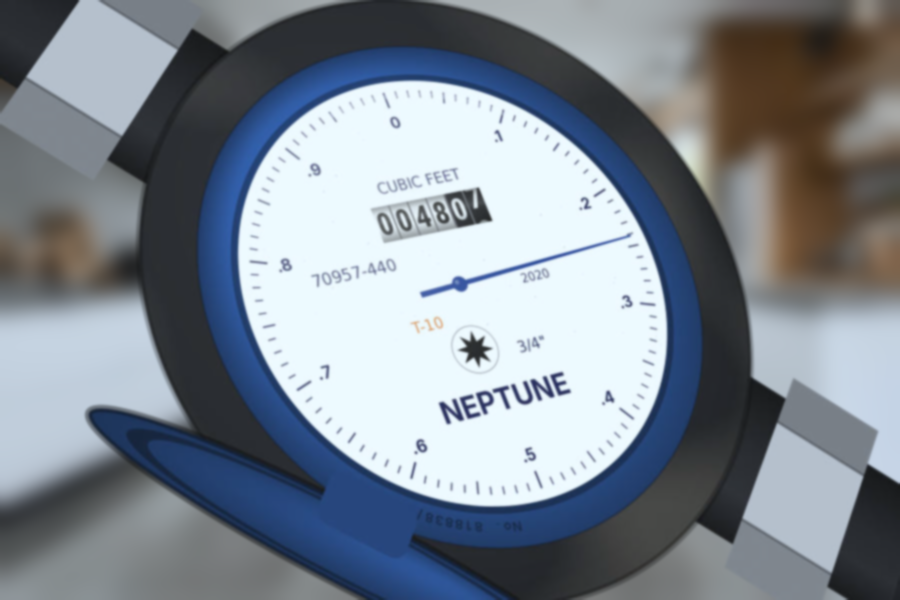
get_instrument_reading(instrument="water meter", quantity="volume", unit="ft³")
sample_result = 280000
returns 4807.24
